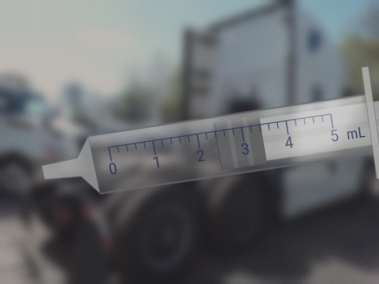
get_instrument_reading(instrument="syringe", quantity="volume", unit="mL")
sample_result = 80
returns 2.4
